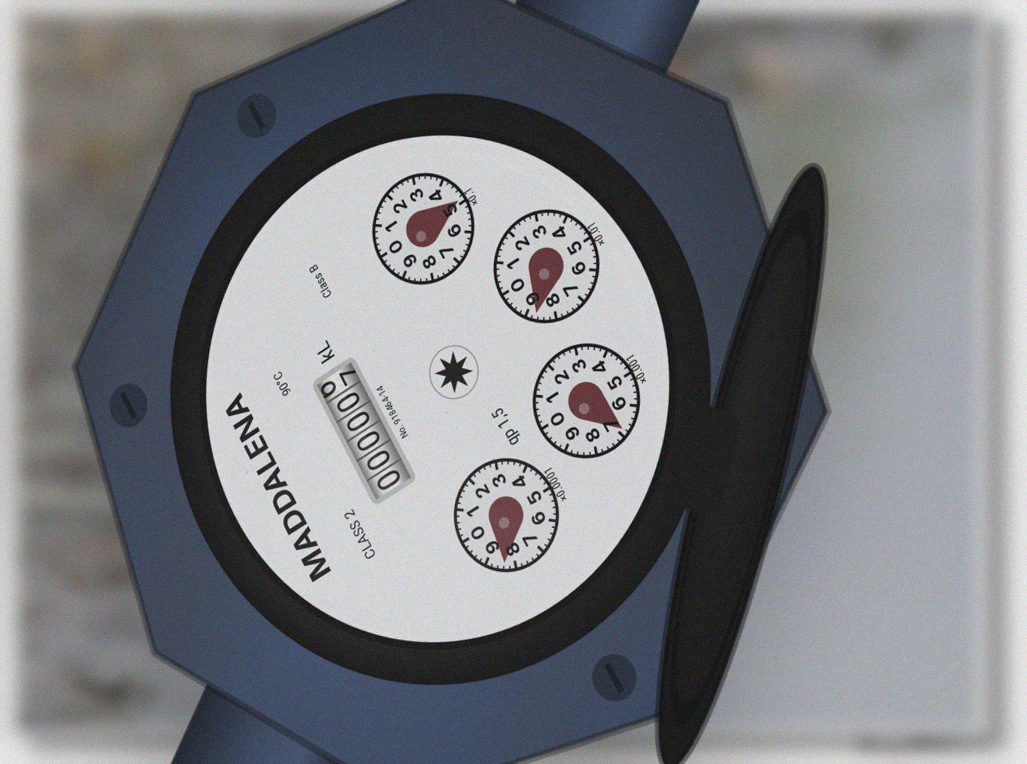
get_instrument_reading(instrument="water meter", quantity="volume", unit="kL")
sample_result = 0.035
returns 6.4868
